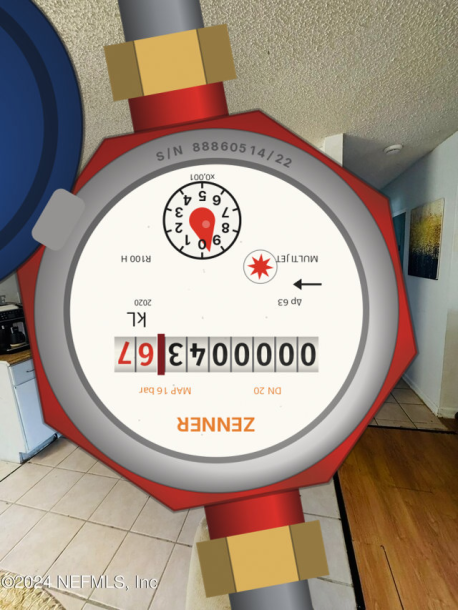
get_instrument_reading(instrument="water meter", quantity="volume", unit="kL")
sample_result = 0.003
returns 43.669
